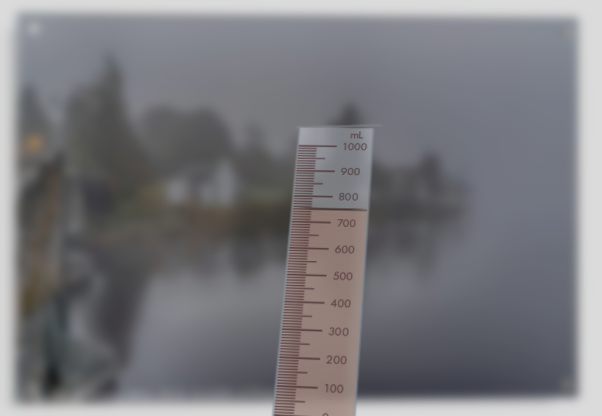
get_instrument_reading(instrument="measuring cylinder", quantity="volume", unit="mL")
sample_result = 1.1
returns 750
